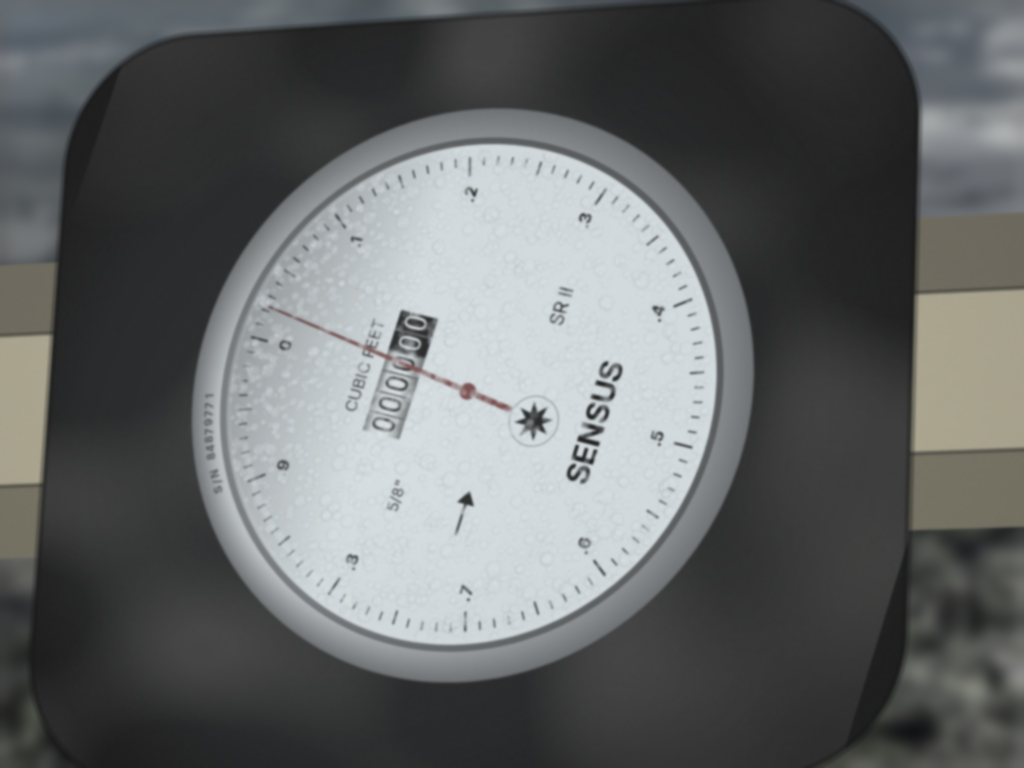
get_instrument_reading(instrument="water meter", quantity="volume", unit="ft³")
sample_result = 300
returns 0.02
